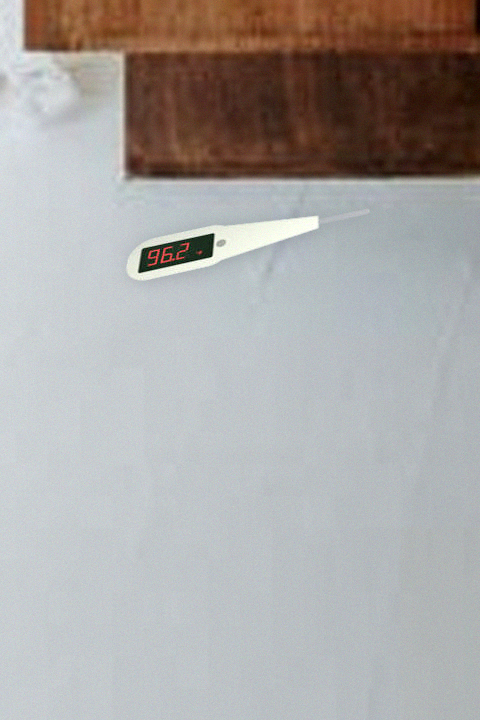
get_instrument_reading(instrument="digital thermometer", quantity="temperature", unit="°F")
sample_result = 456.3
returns 96.2
